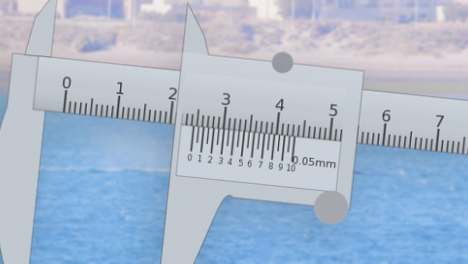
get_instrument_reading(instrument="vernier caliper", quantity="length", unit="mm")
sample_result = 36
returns 24.4
